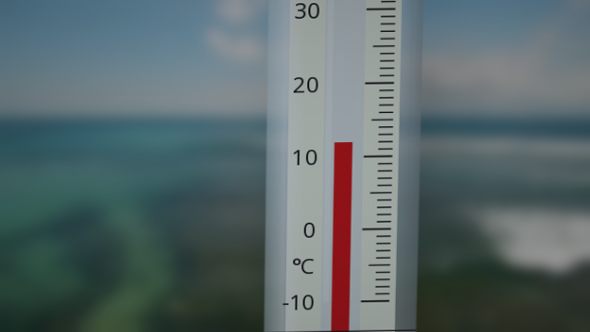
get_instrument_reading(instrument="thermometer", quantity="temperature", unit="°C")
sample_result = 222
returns 12
